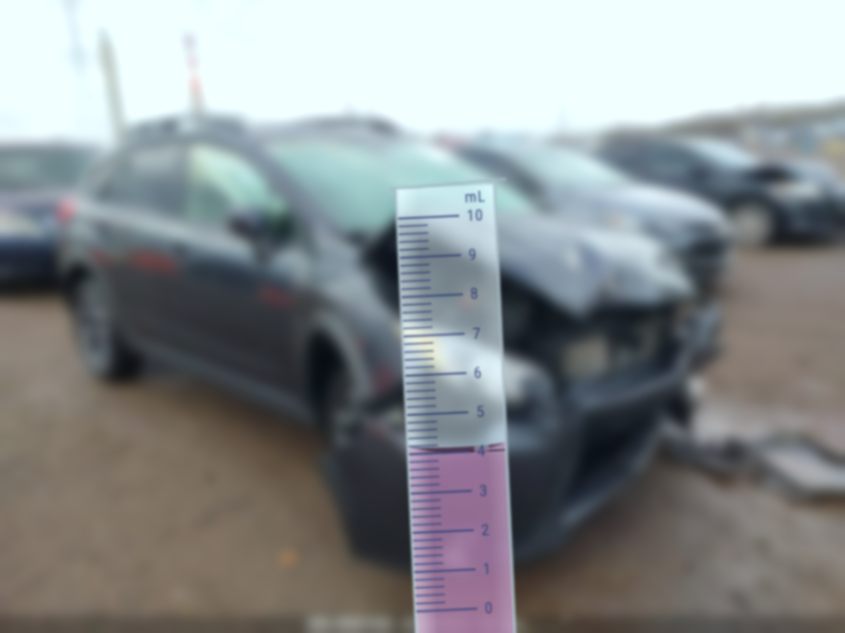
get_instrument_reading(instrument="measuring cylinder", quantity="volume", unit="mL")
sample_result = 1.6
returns 4
